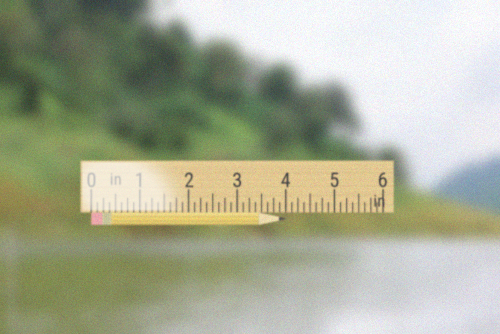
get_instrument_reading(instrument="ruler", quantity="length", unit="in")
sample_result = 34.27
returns 4
